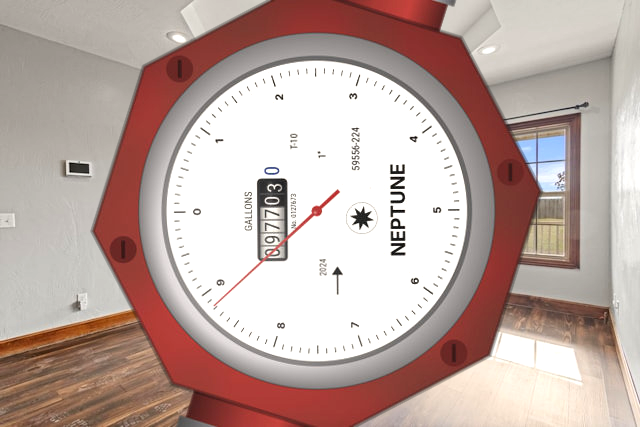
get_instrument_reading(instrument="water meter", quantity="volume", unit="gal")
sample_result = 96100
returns 977028.8
